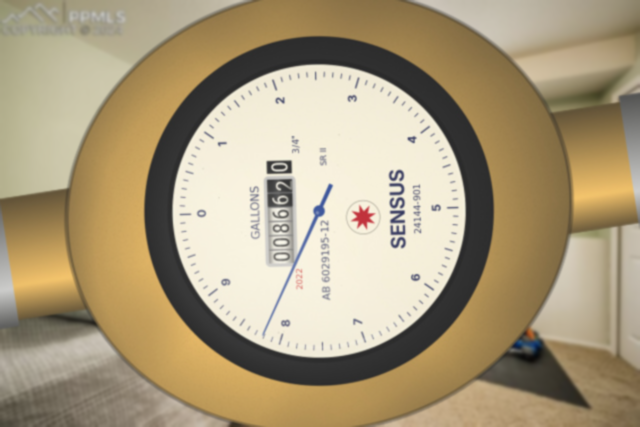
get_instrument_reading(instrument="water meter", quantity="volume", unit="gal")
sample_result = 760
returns 86618.2
